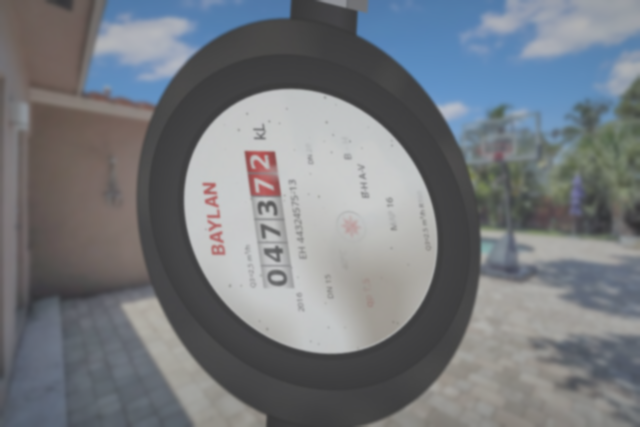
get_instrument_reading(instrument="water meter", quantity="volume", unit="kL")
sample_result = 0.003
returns 473.72
